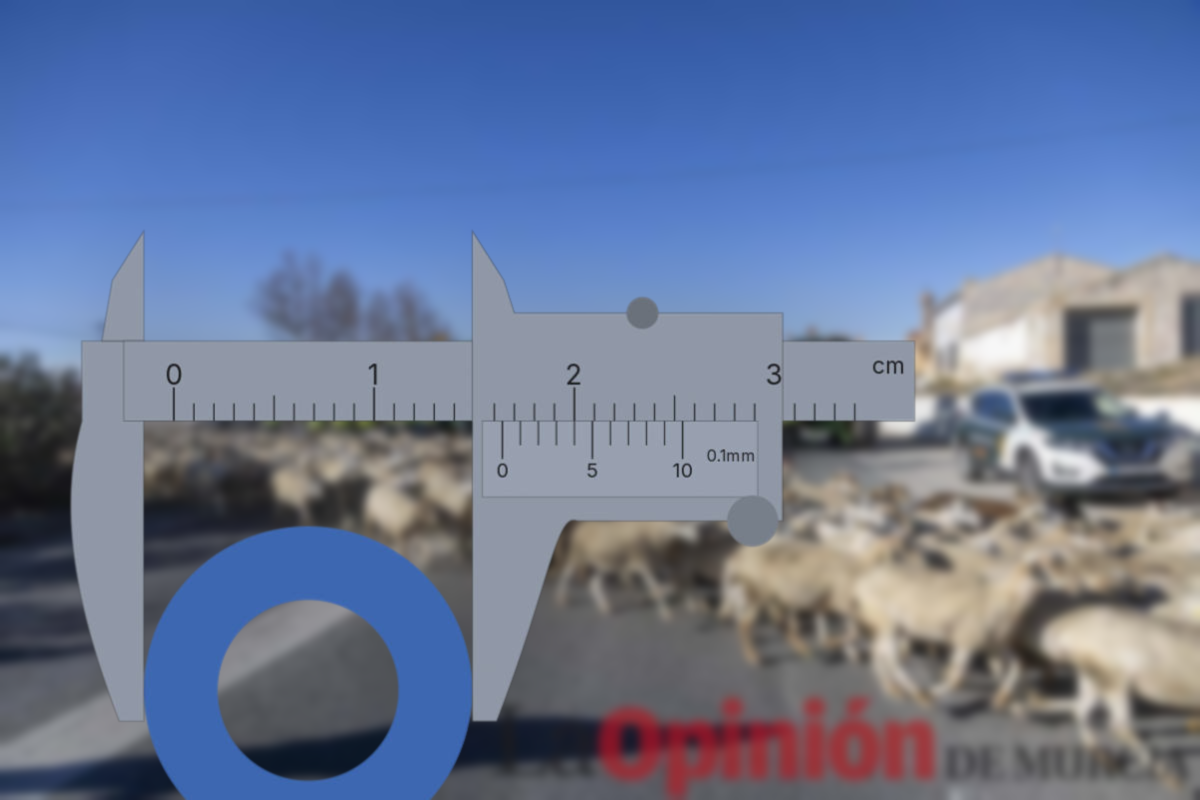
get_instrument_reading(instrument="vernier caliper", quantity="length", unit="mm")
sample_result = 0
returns 16.4
